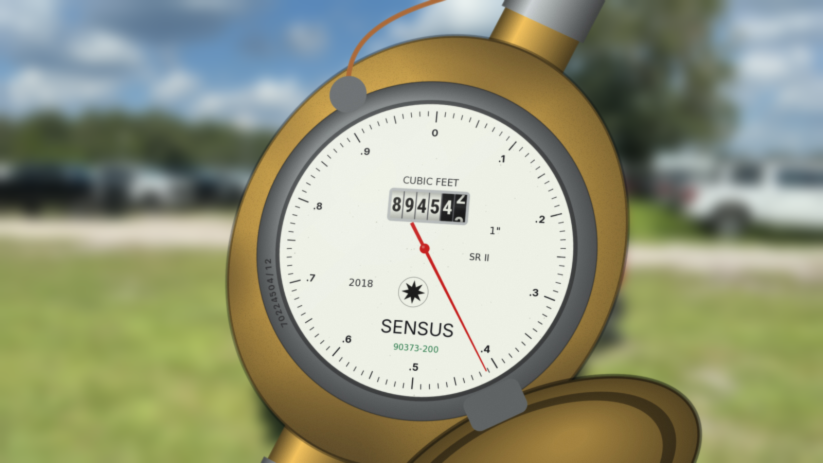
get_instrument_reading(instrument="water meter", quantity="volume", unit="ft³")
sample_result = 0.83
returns 894542.41
